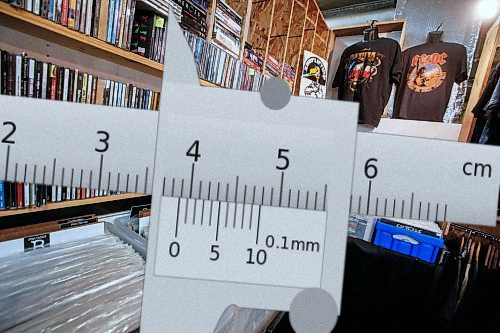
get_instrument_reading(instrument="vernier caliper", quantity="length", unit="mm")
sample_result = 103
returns 38.8
